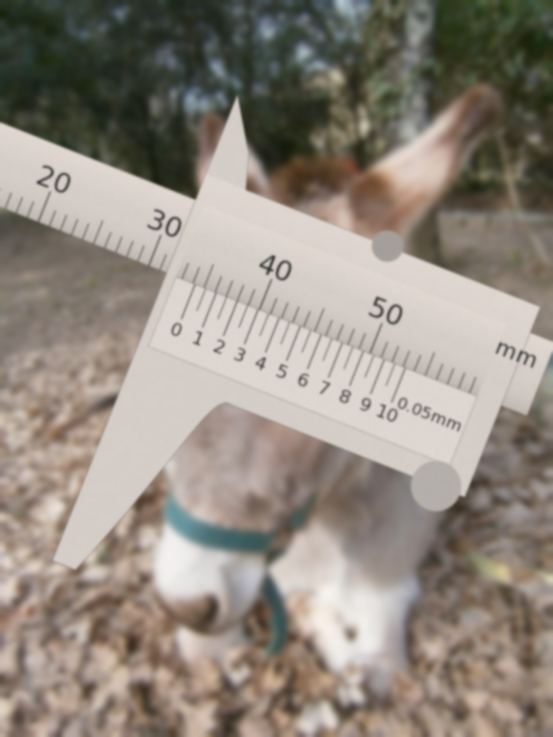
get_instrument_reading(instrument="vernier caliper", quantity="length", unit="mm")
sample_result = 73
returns 34.2
